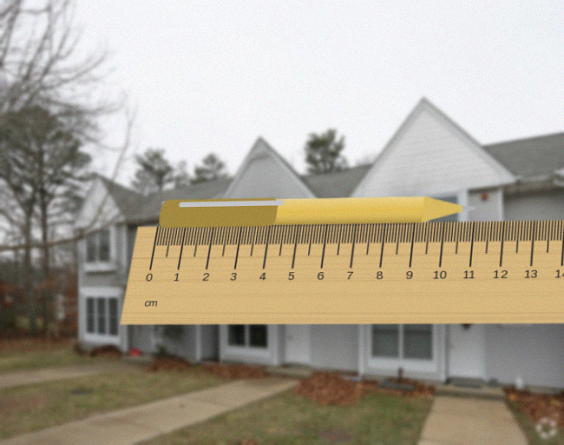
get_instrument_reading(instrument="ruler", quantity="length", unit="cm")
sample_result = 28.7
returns 11
